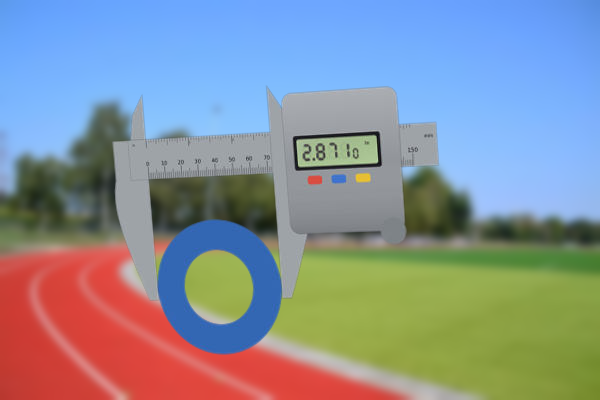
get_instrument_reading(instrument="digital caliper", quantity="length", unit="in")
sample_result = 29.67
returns 2.8710
